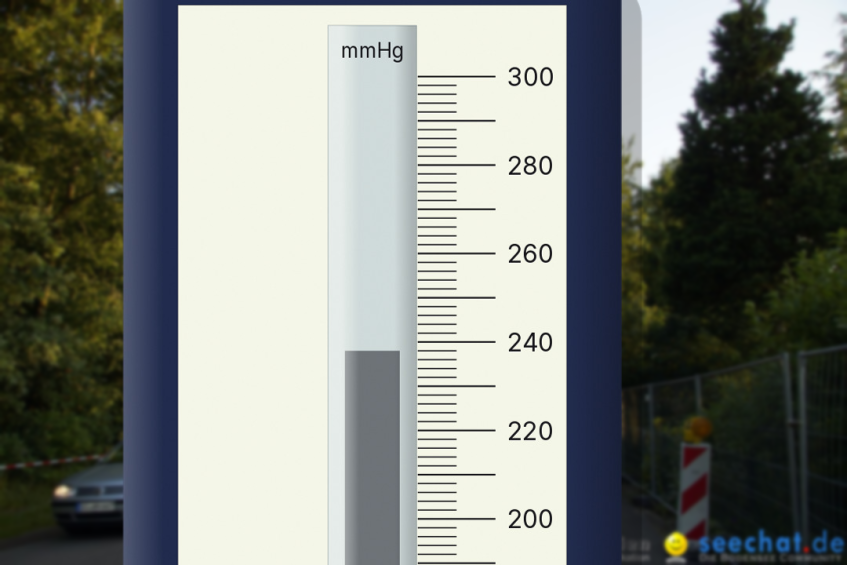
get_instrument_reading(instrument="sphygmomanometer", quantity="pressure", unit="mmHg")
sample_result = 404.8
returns 238
